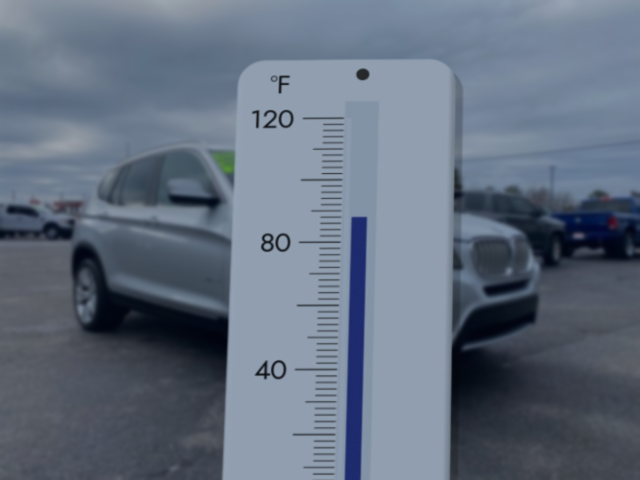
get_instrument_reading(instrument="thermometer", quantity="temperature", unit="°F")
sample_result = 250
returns 88
